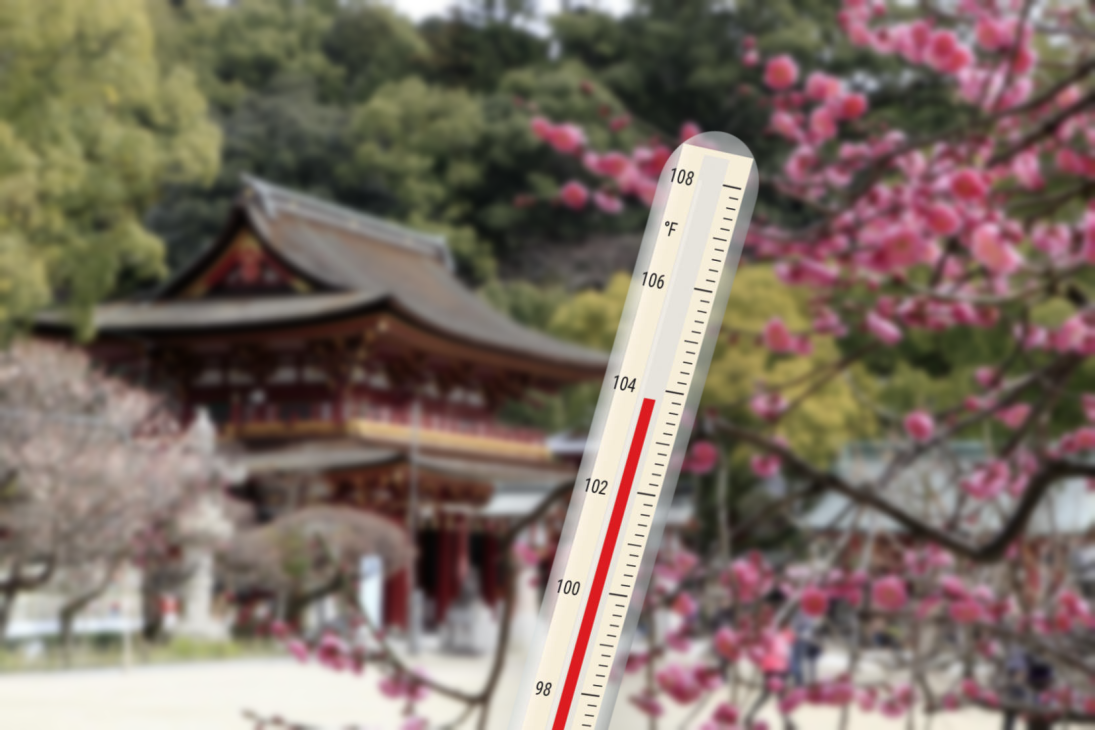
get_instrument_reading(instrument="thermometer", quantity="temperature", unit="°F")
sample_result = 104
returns 103.8
